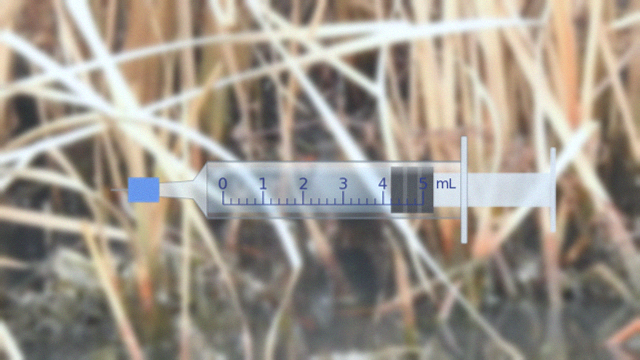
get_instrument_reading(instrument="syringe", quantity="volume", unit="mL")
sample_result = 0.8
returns 4.2
